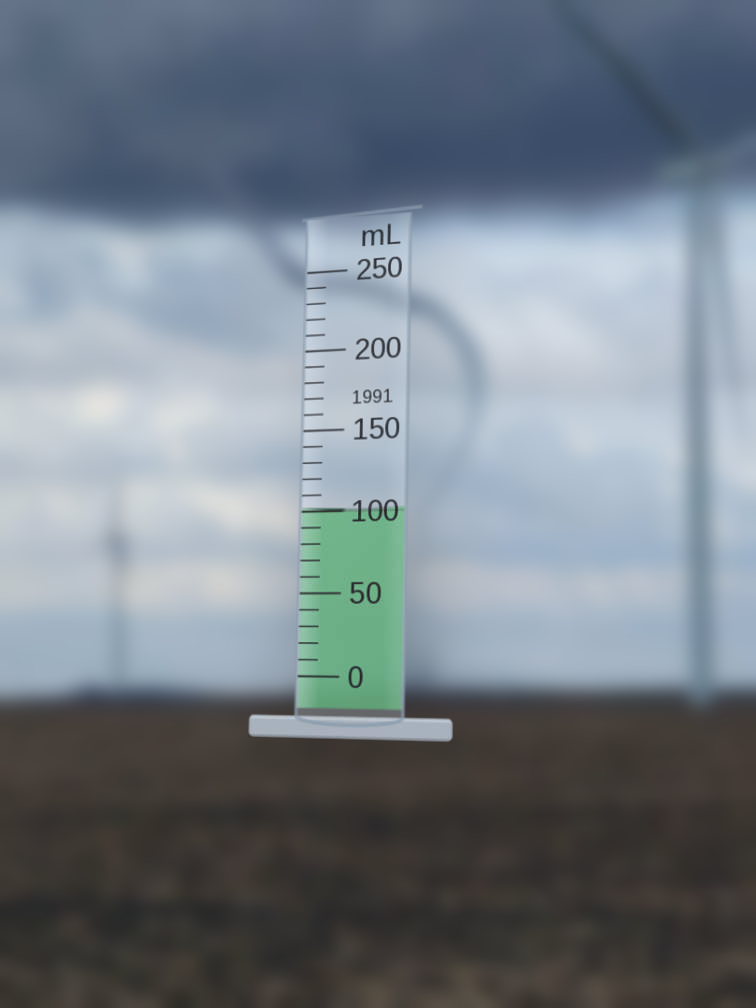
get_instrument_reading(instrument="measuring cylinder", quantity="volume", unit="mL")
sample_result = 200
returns 100
